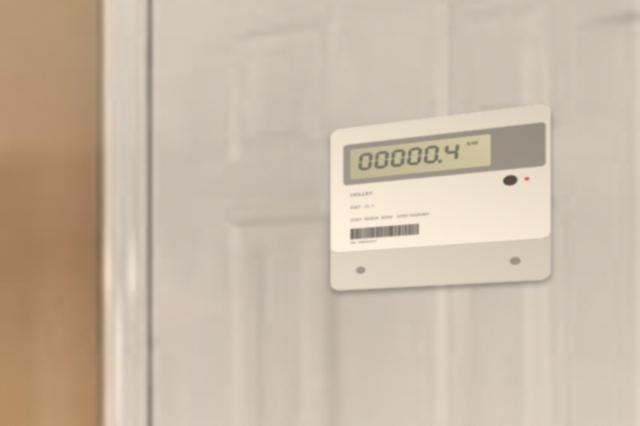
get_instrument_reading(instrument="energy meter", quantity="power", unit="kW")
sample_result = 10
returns 0.4
